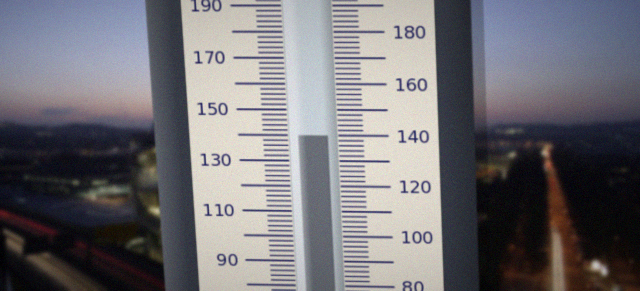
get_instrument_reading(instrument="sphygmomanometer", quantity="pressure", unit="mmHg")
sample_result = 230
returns 140
